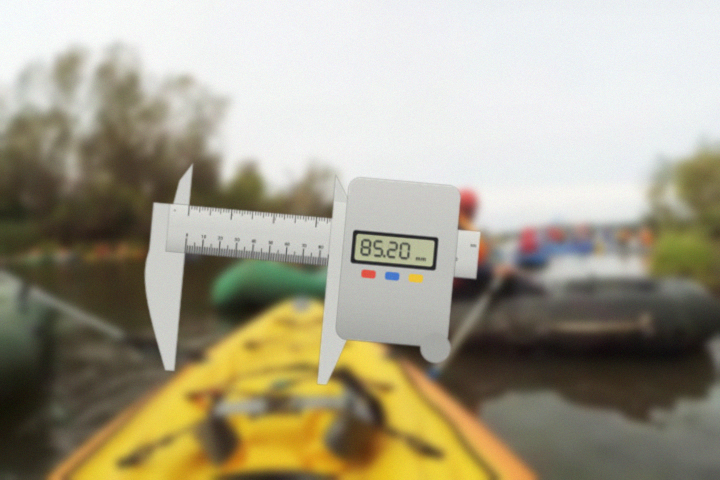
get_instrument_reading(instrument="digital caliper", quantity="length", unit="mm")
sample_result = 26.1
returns 85.20
